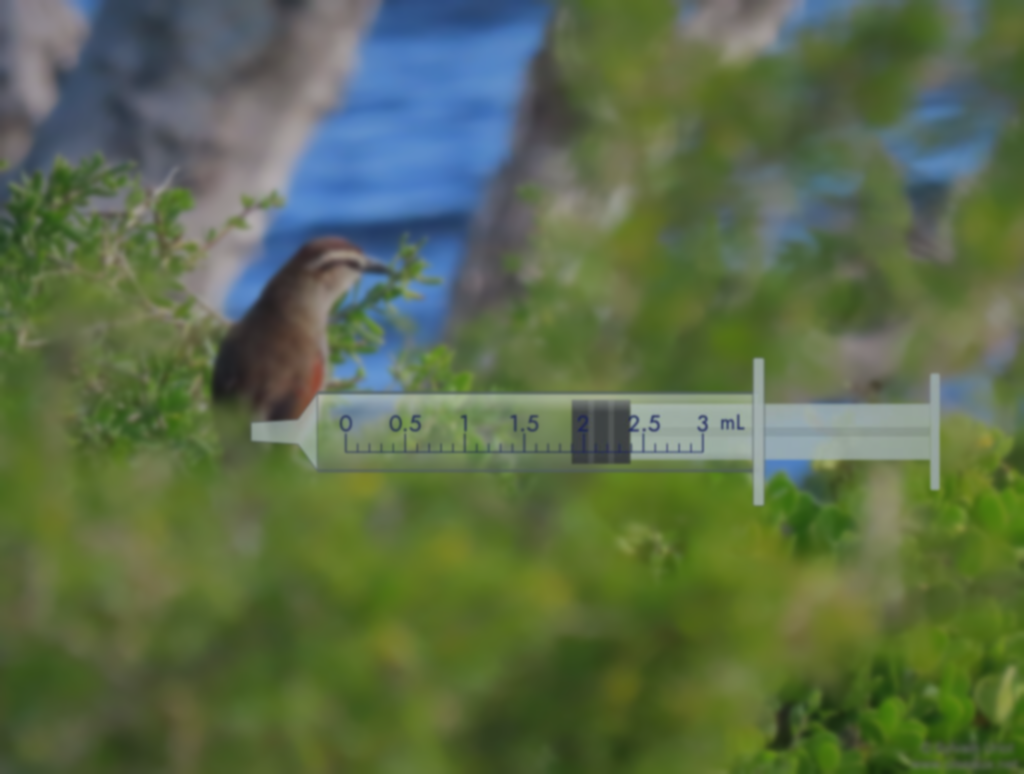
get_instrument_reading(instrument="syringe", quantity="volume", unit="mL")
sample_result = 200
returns 1.9
